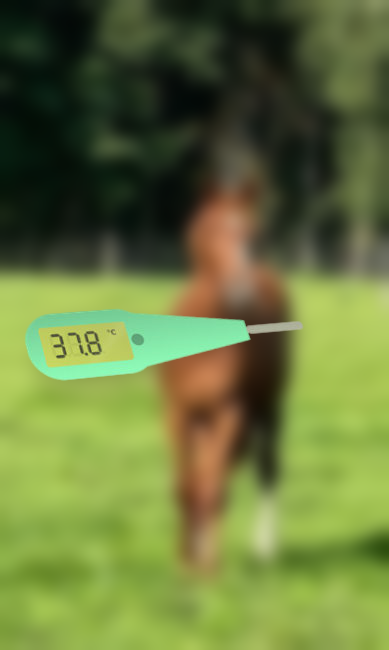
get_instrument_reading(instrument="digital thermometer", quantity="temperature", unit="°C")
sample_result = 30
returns 37.8
